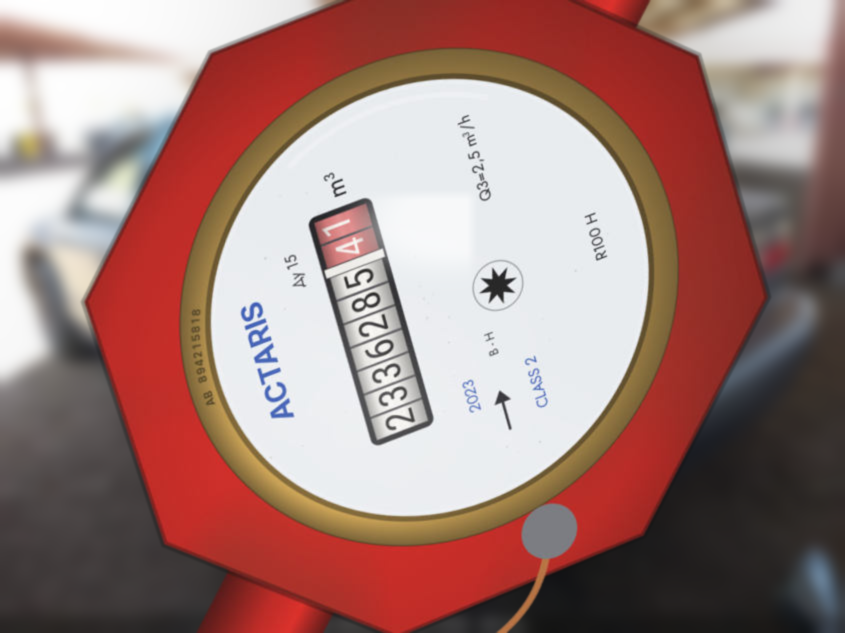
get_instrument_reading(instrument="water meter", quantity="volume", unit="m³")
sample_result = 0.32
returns 2336285.41
